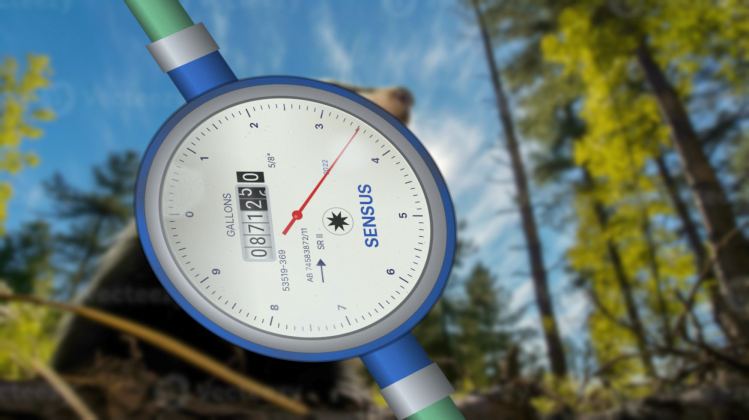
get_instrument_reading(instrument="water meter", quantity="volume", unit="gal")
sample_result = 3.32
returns 871253.5
